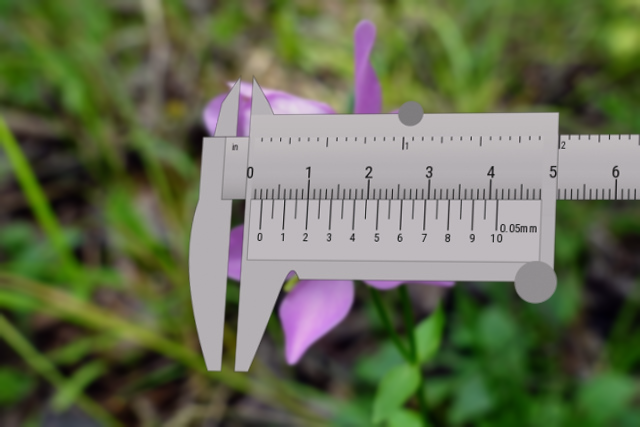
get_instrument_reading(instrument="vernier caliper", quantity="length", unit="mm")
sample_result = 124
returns 2.2
